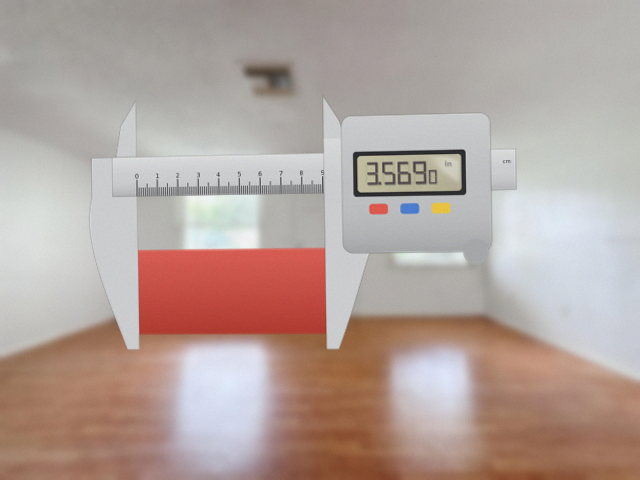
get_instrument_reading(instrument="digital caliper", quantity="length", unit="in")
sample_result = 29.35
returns 3.5690
